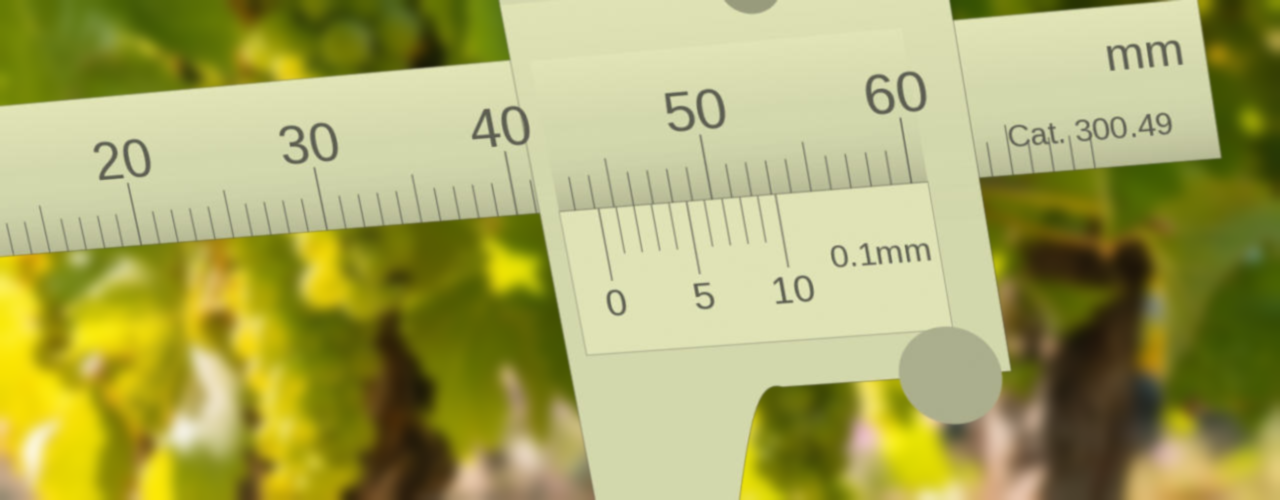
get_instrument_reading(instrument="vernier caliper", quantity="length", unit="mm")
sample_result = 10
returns 44.2
